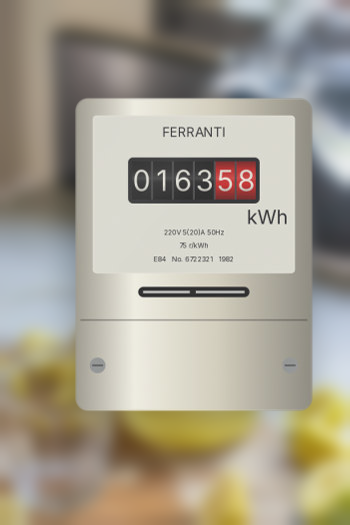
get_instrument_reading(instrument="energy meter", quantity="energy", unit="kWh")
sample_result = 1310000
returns 163.58
